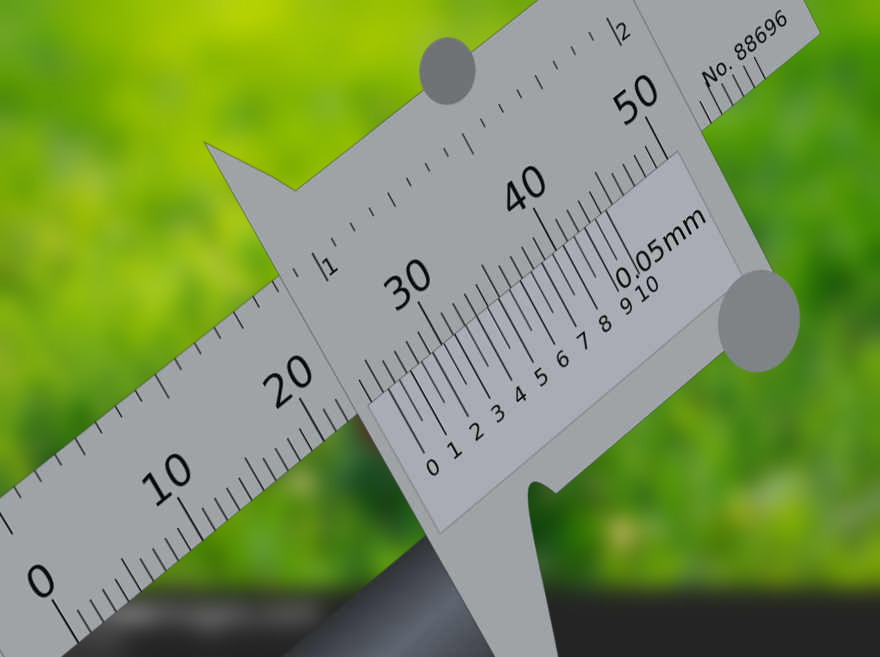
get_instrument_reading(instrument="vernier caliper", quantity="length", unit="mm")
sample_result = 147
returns 25.4
